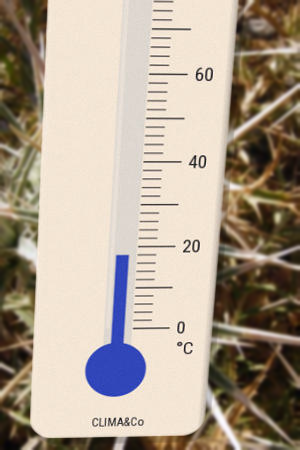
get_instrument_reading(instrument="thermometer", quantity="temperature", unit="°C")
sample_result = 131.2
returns 18
